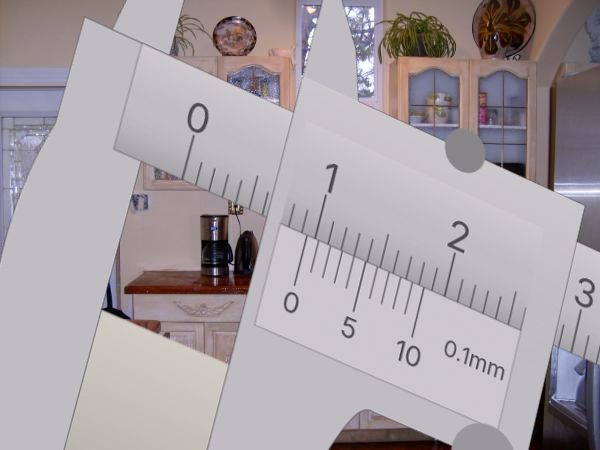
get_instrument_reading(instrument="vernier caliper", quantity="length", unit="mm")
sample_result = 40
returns 9.4
